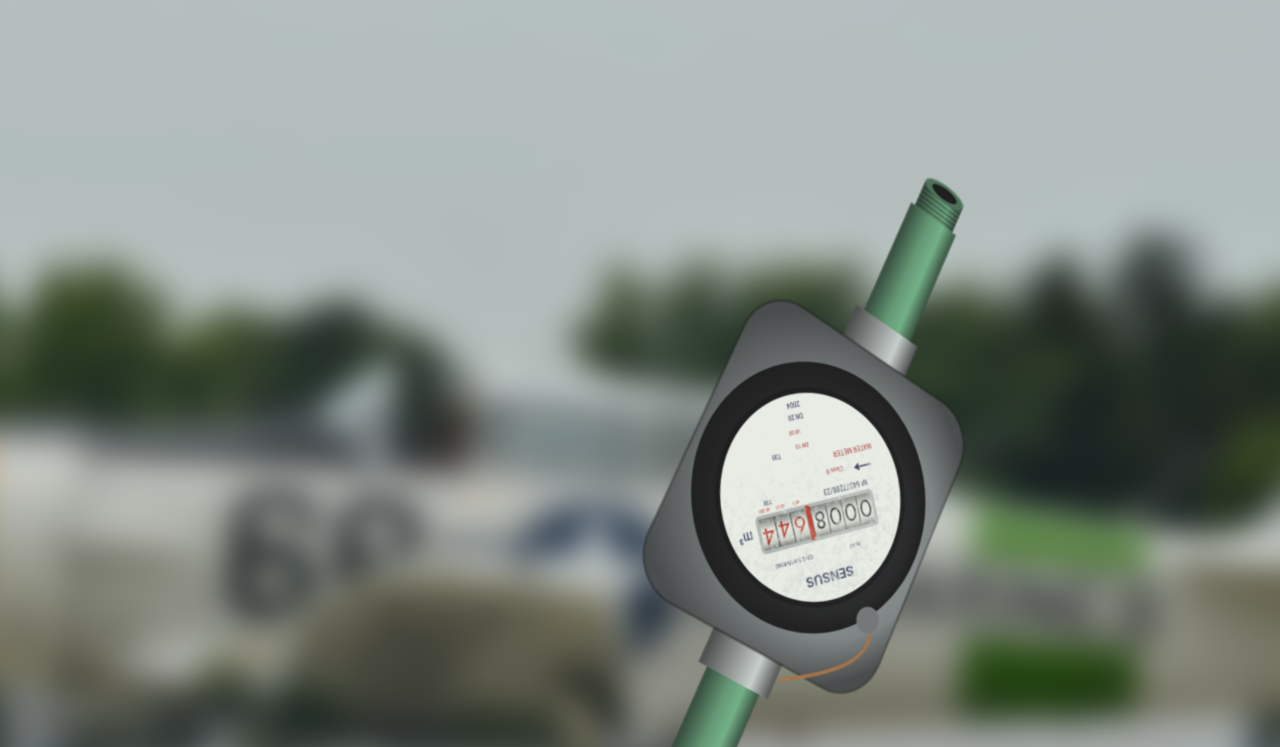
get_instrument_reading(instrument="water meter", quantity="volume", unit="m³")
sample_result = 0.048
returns 8.644
